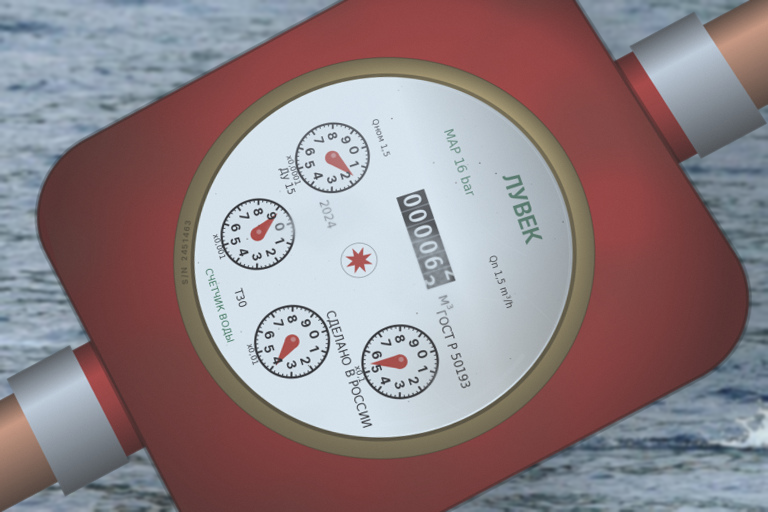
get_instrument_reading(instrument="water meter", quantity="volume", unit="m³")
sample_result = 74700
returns 62.5391
